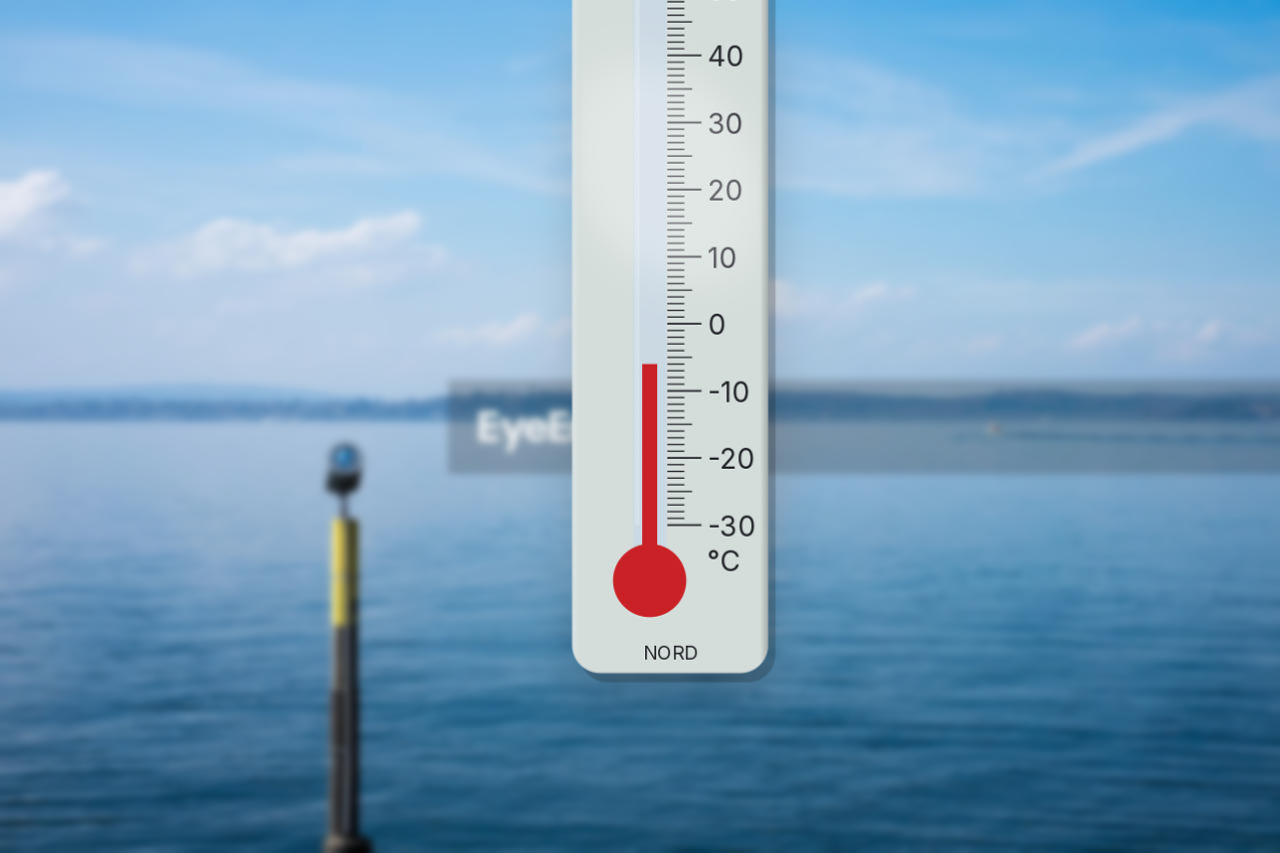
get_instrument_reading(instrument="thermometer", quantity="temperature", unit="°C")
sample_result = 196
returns -6
